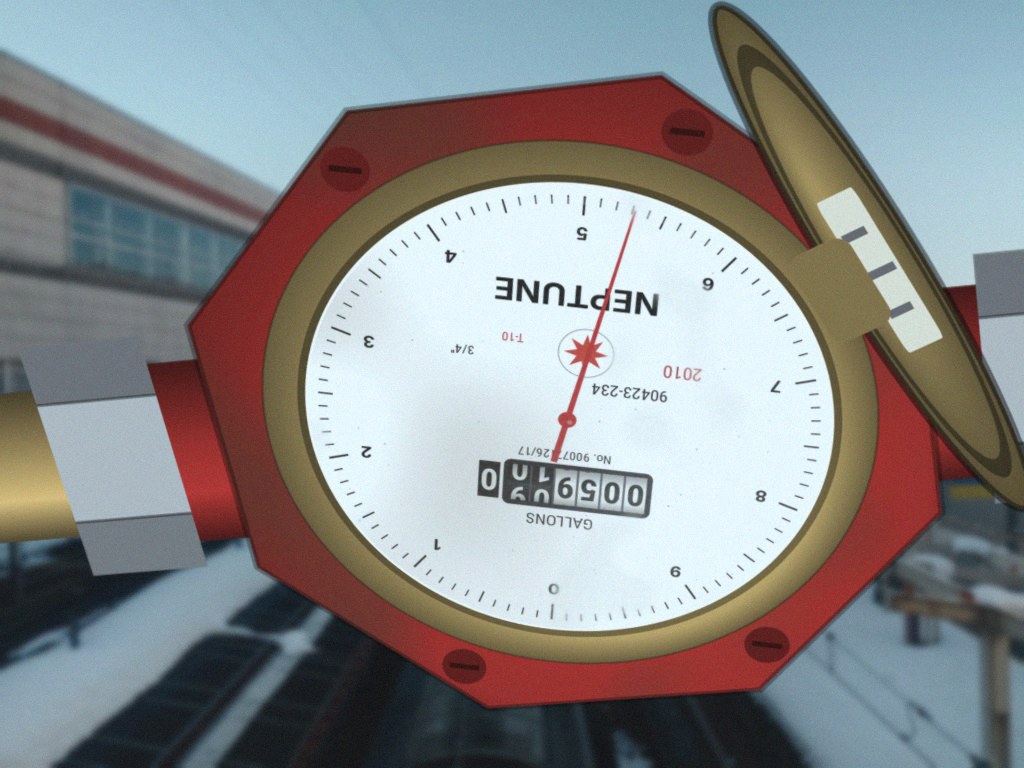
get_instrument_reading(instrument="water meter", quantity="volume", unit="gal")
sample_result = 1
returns 59095.3
